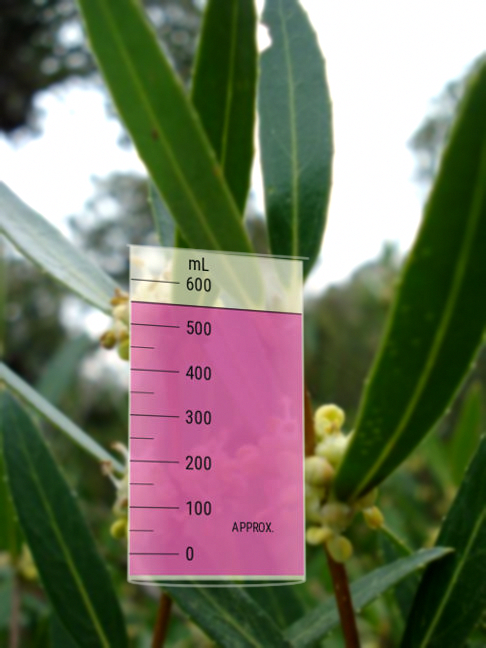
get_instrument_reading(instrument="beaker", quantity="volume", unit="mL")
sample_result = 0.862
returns 550
